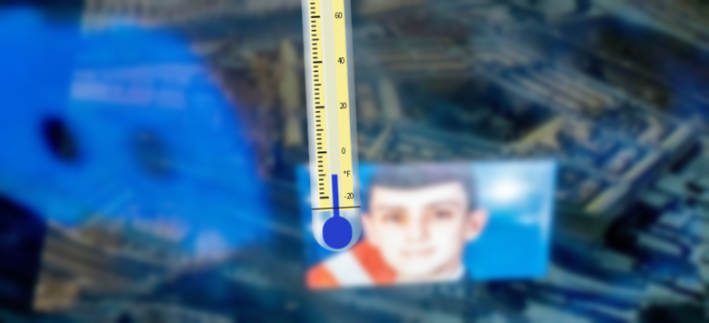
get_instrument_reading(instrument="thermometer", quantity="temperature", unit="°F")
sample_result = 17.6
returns -10
